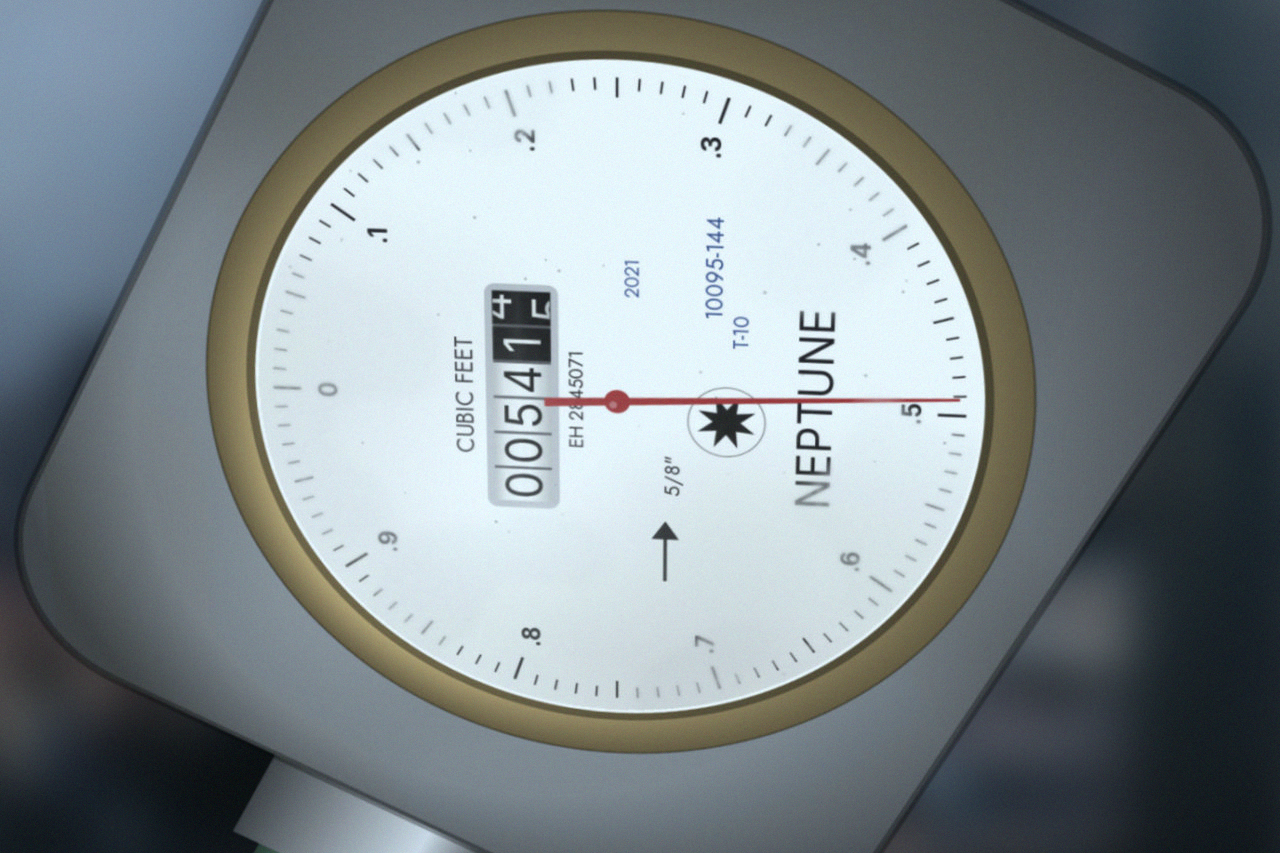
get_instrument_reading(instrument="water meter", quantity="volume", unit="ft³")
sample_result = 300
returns 5414.49
